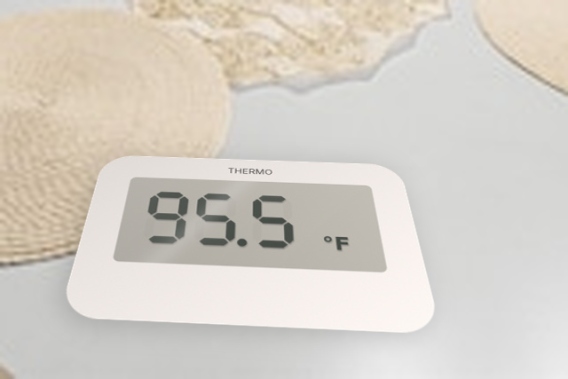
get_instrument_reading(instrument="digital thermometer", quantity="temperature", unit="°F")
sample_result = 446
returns 95.5
